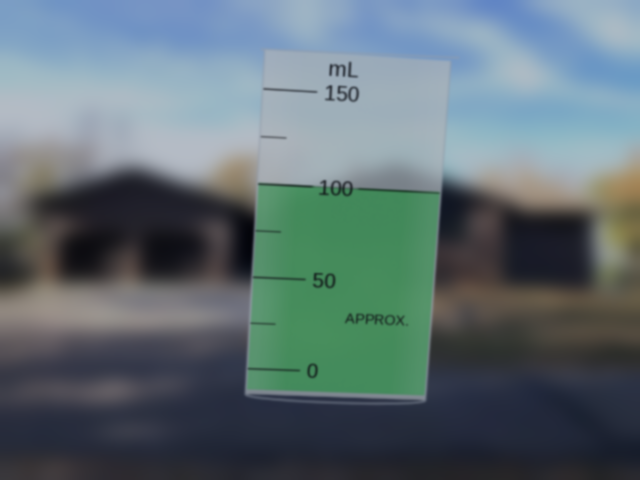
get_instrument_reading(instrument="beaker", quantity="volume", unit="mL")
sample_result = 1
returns 100
